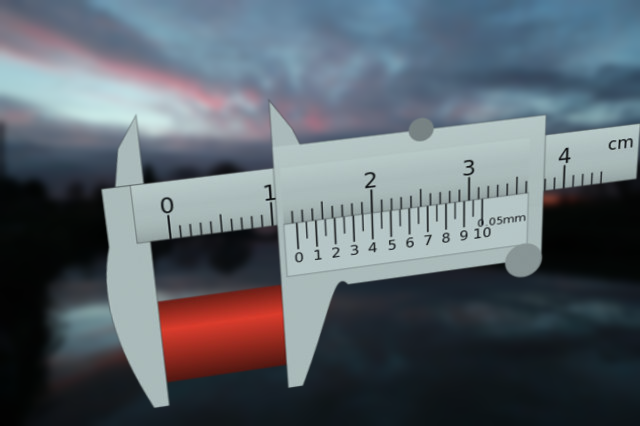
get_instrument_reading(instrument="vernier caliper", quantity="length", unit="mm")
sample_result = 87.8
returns 12.4
